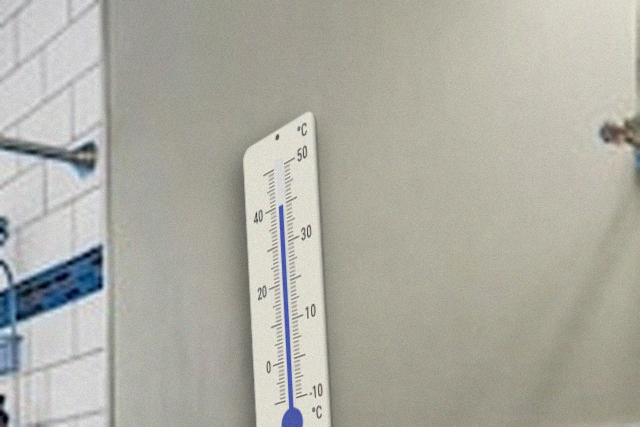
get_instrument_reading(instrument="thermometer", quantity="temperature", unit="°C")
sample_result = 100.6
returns 40
